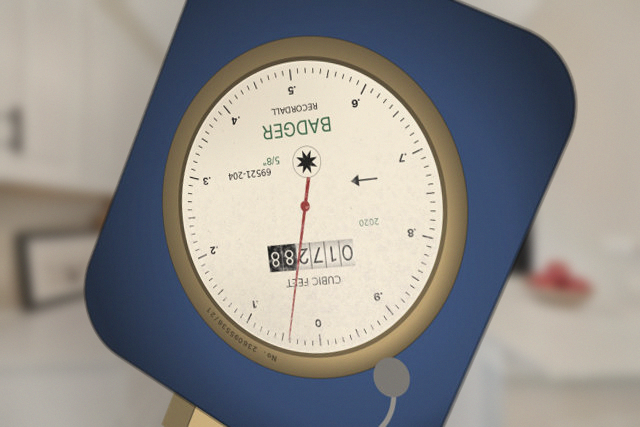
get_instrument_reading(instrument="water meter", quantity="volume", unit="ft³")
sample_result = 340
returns 17288.04
